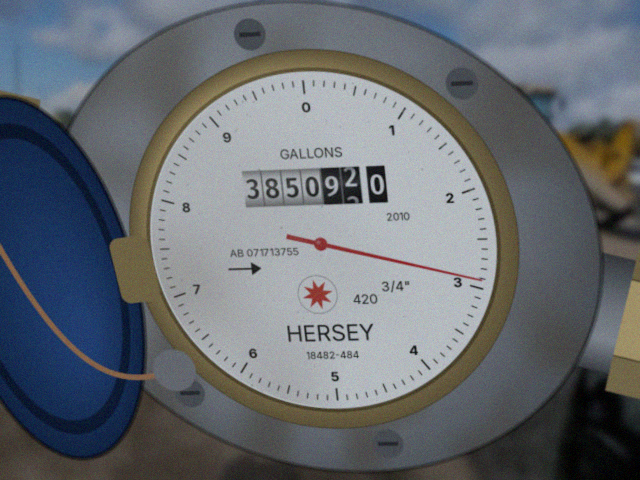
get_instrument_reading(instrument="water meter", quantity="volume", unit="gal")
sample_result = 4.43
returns 3850922.9
